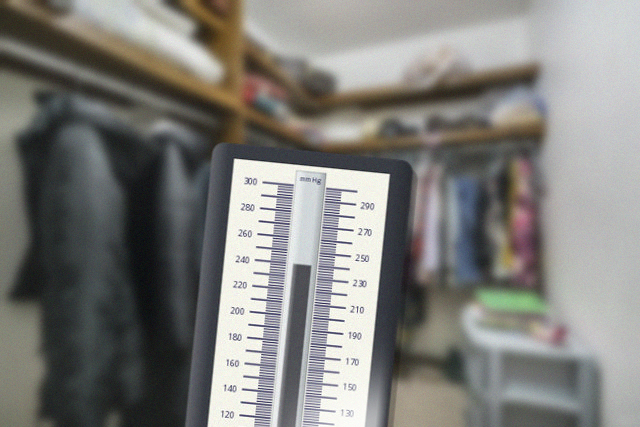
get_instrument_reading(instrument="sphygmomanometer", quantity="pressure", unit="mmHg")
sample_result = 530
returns 240
